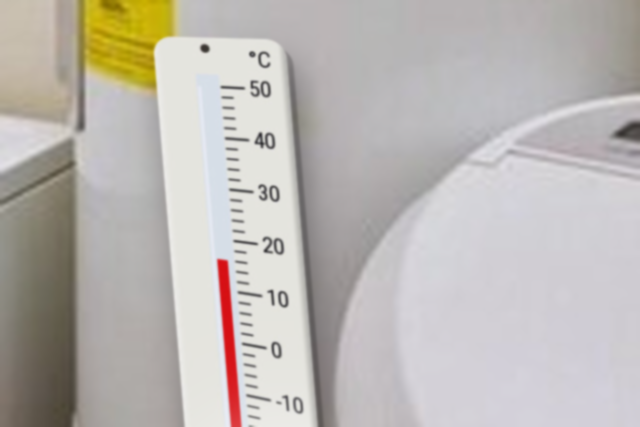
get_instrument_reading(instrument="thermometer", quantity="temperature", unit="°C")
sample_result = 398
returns 16
